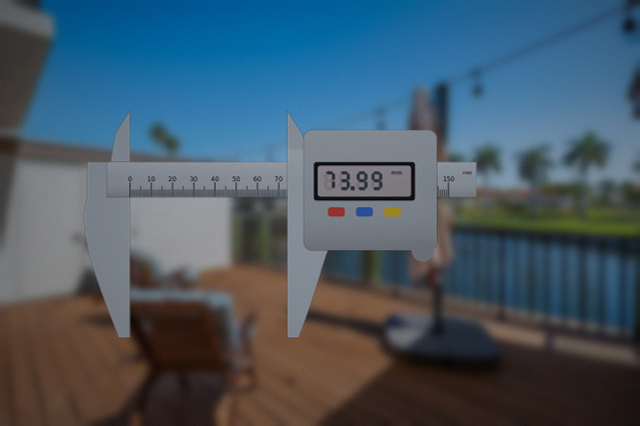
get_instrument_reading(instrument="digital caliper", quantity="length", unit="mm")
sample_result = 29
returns 73.99
